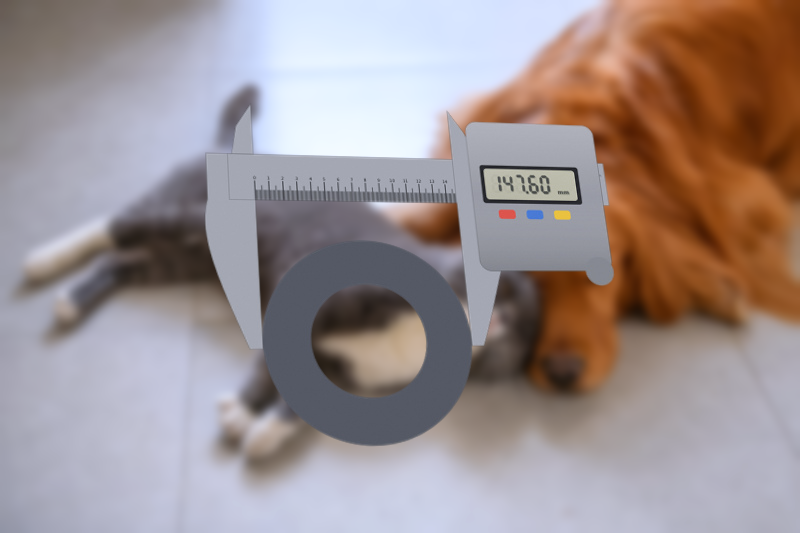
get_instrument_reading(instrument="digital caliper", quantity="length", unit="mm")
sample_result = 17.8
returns 147.60
